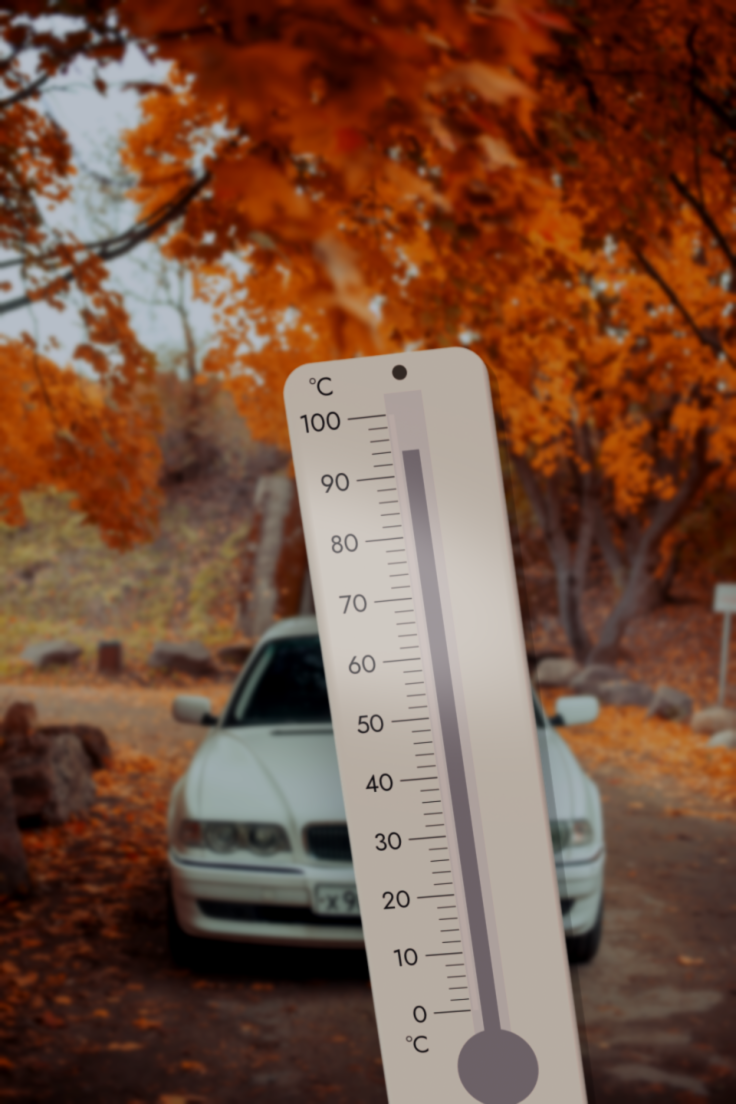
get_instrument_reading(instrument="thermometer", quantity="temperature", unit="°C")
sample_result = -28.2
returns 94
